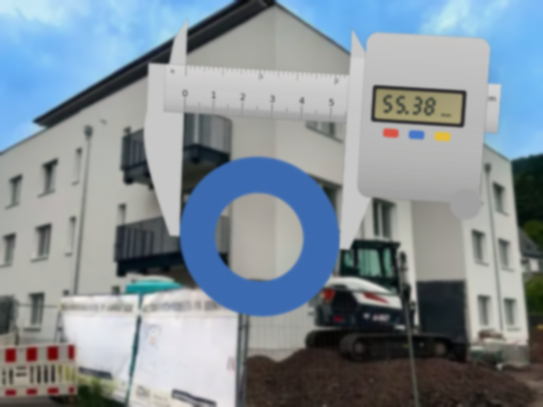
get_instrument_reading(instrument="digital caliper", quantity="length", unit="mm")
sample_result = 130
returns 55.38
